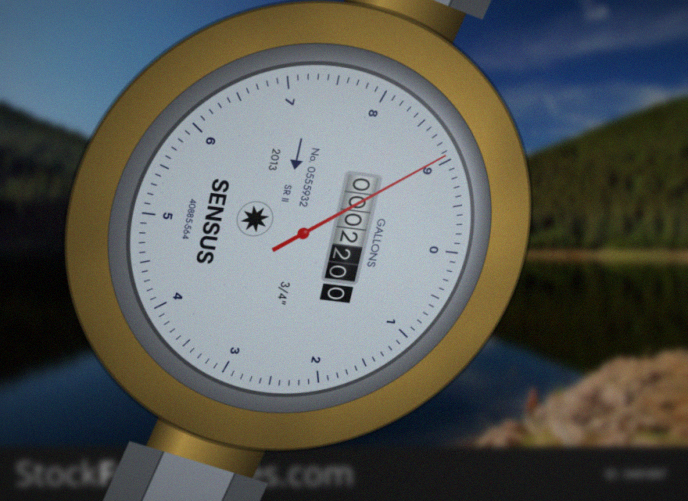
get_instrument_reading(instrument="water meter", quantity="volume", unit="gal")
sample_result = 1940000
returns 2198.9
